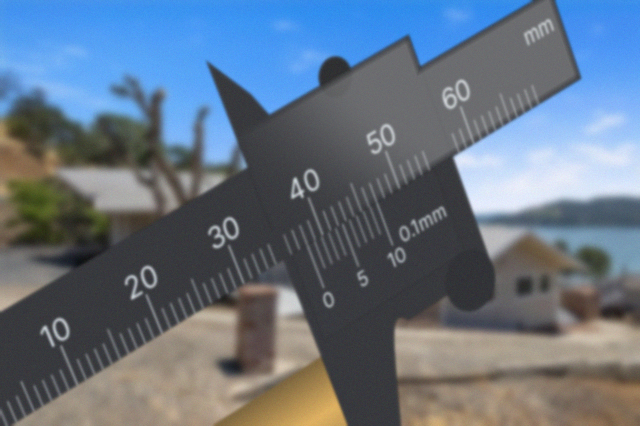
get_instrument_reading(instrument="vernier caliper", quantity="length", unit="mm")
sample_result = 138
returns 38.0
